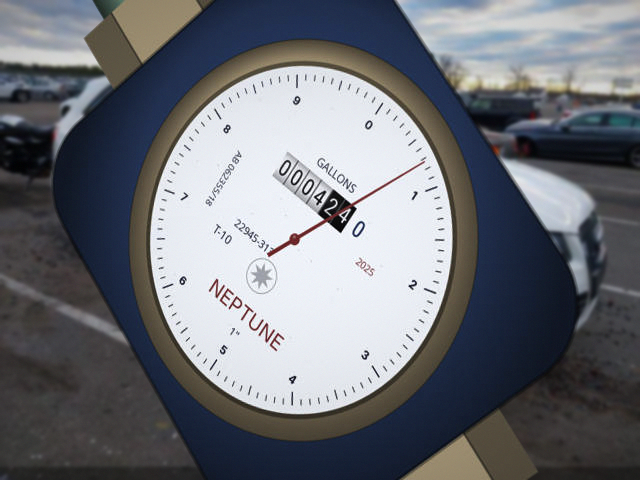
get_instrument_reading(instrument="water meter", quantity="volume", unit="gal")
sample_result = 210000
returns 4240.7
